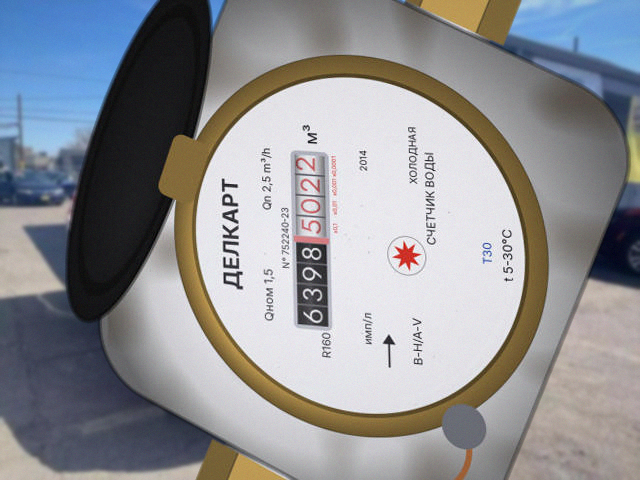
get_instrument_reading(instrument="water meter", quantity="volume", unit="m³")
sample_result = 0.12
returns 6398.5022
